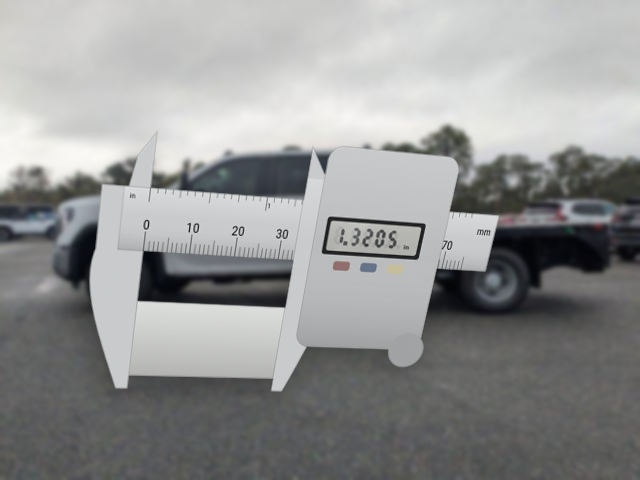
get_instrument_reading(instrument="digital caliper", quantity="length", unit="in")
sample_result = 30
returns 1.3205
